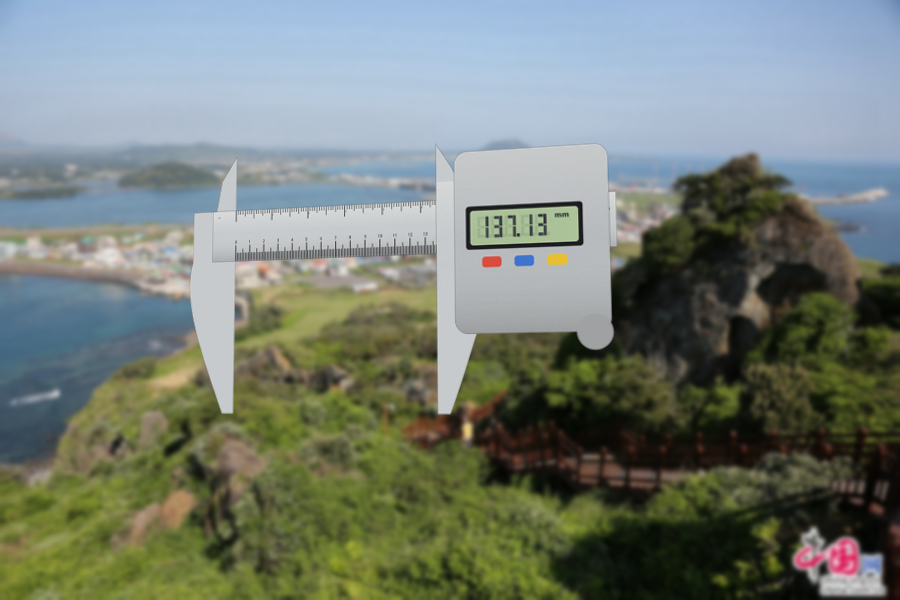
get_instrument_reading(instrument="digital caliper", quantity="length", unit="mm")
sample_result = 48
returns 137.13
